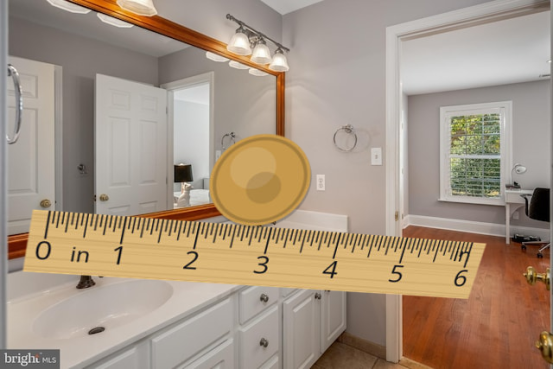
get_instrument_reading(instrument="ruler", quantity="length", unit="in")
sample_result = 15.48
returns 1.375
